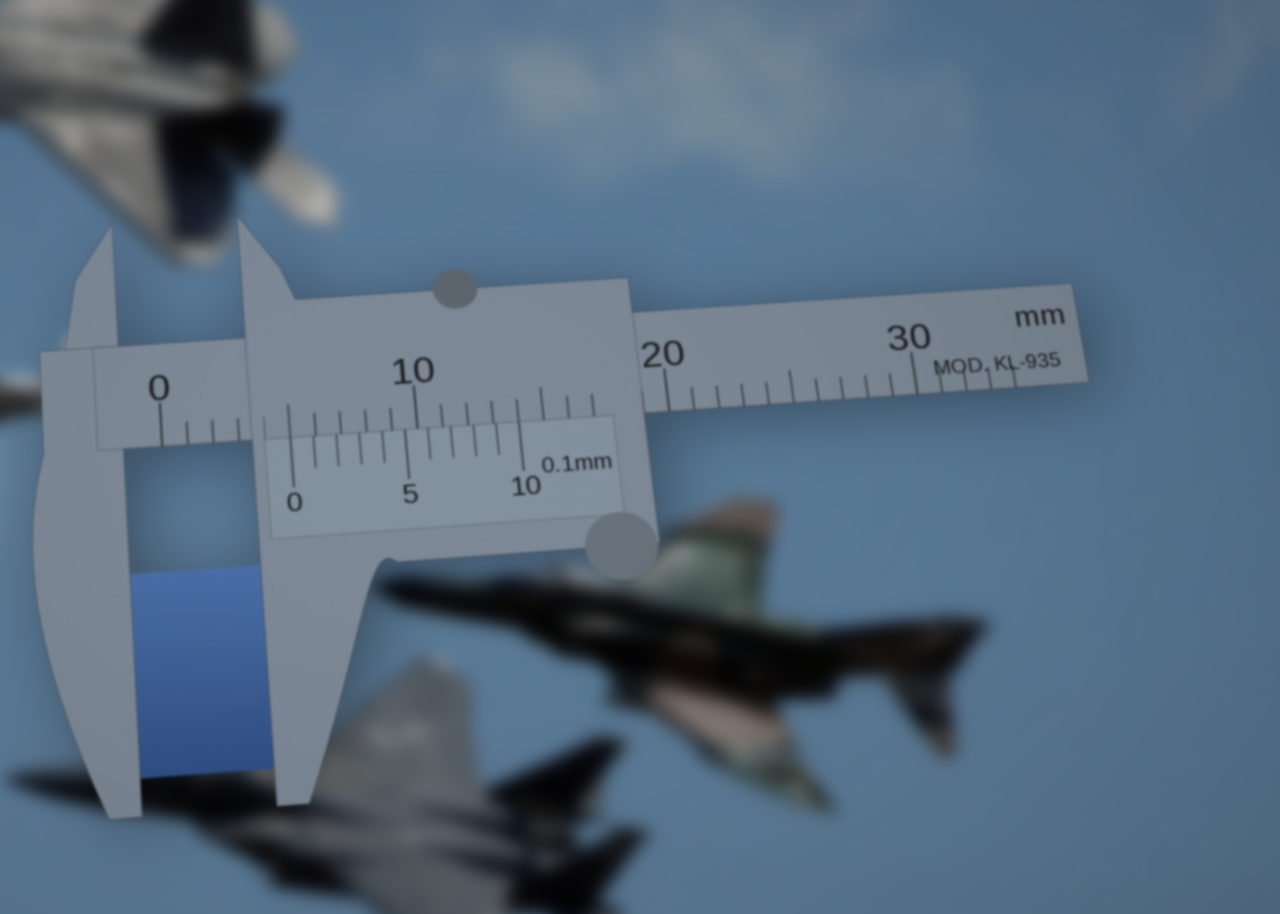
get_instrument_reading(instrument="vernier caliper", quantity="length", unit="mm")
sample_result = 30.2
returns 5.0
